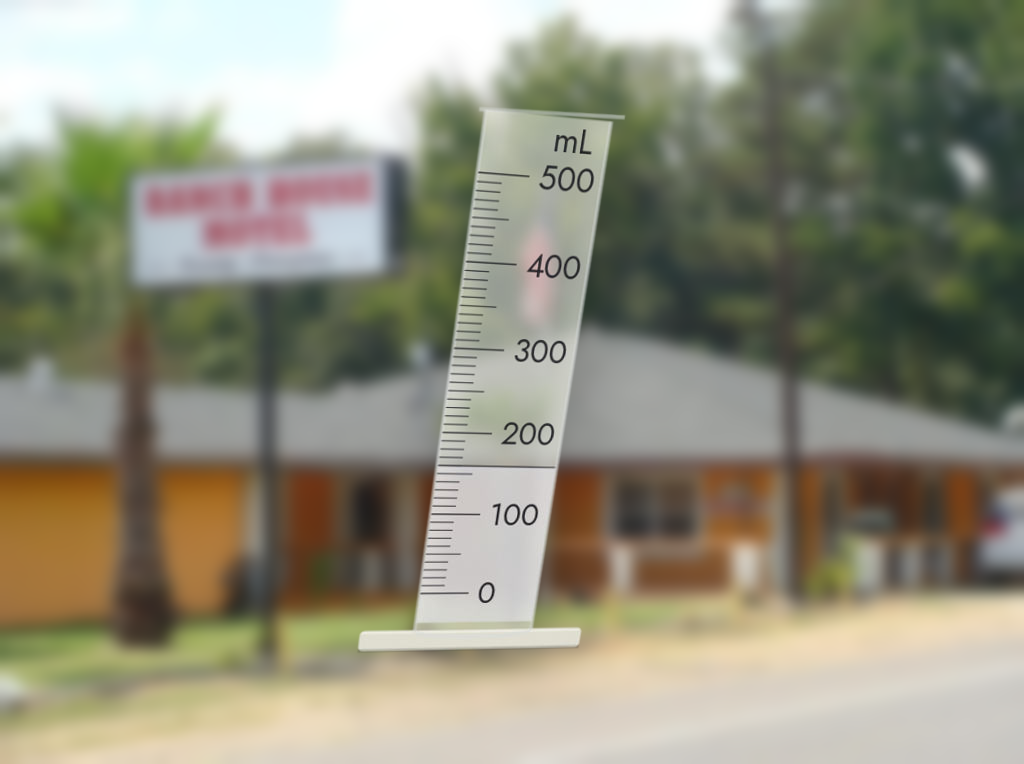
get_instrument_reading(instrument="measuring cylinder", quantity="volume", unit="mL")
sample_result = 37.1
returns 160
